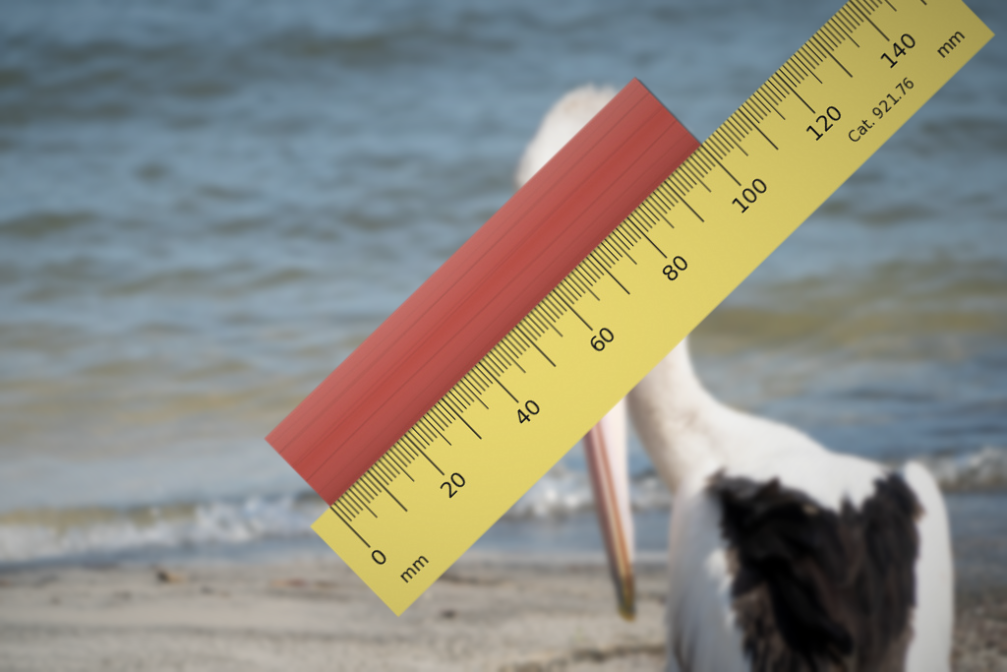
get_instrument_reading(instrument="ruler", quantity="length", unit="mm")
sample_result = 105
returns 100
